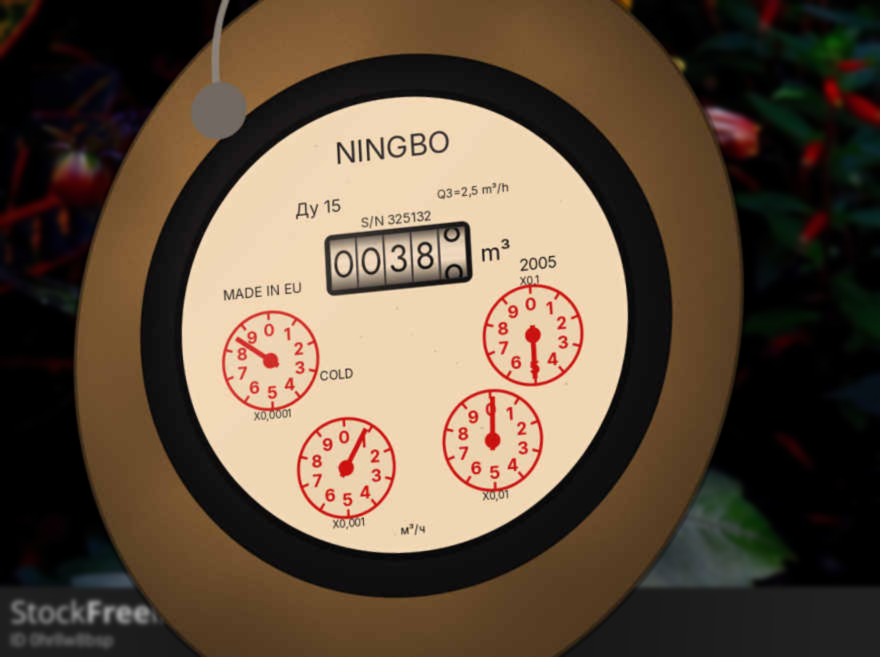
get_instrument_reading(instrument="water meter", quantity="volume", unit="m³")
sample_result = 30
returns 388.5008
